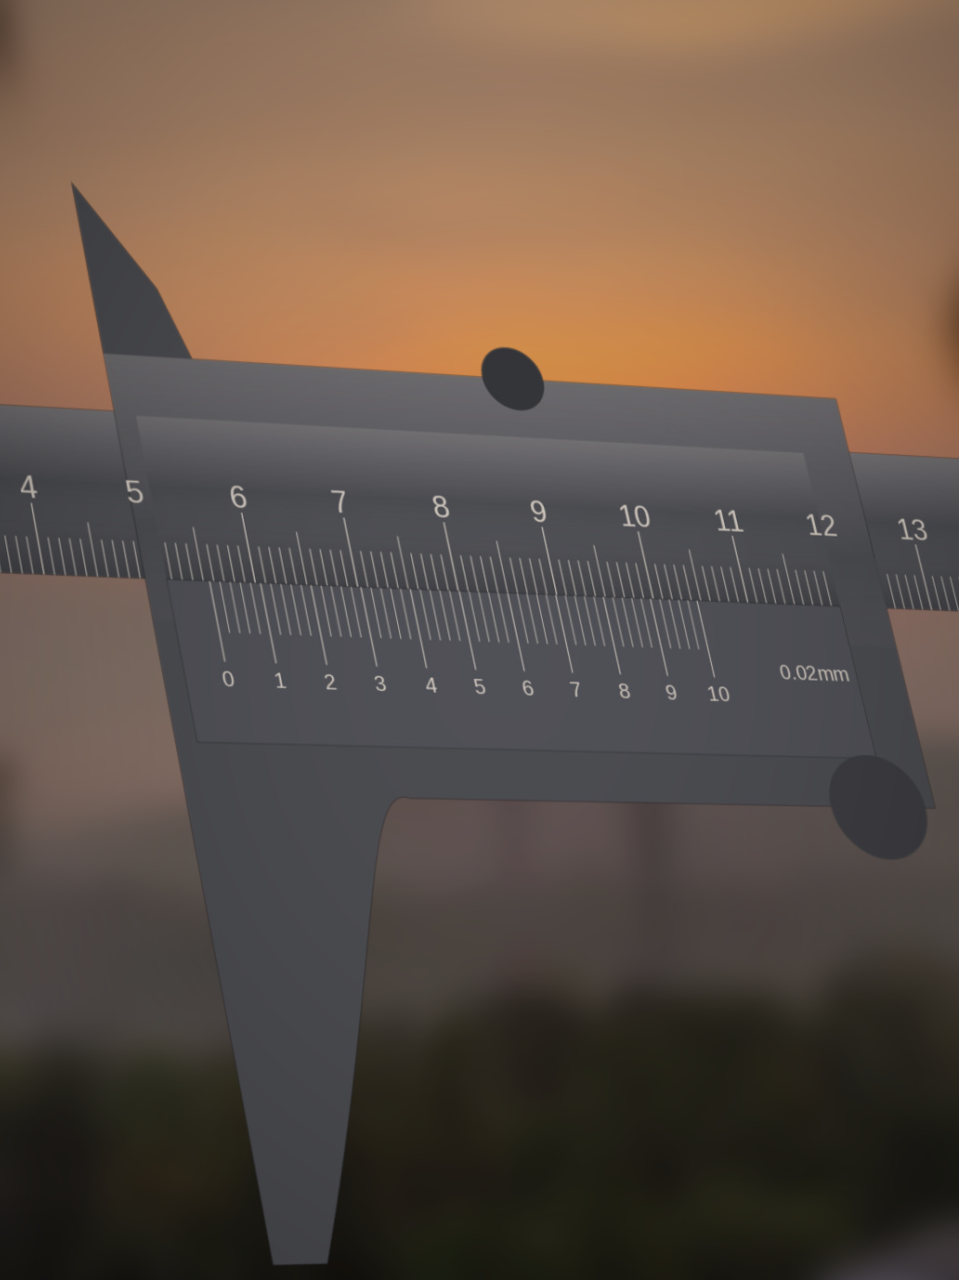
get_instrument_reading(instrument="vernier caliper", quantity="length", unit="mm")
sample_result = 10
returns 55.6
